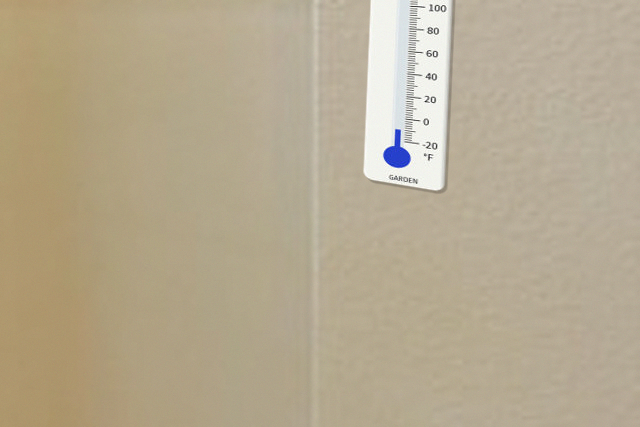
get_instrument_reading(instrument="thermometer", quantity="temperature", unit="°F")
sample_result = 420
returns -10
